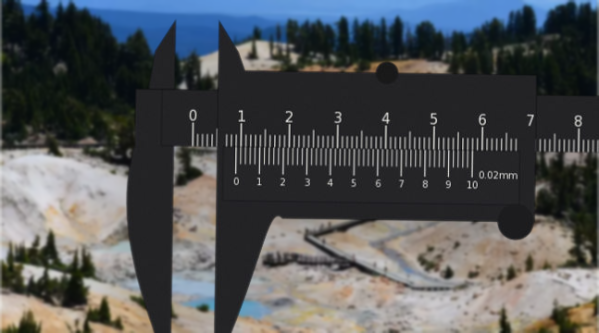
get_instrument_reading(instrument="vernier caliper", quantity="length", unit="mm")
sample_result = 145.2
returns 9.0
